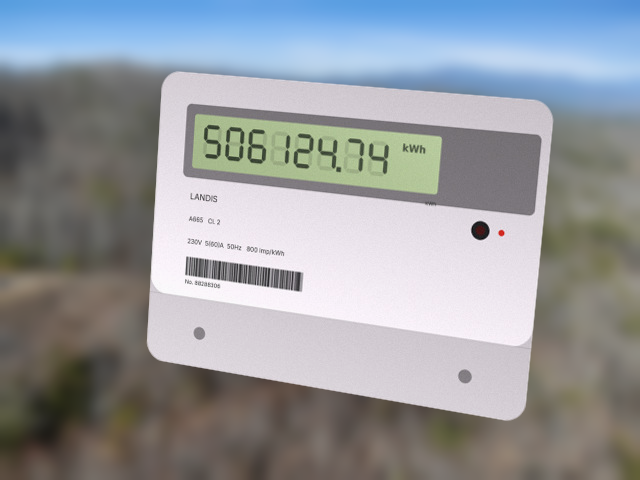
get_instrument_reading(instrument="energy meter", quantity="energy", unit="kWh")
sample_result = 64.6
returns 506124.74
